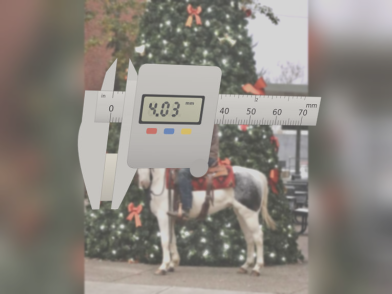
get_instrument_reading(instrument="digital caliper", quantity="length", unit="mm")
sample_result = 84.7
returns 4.03
